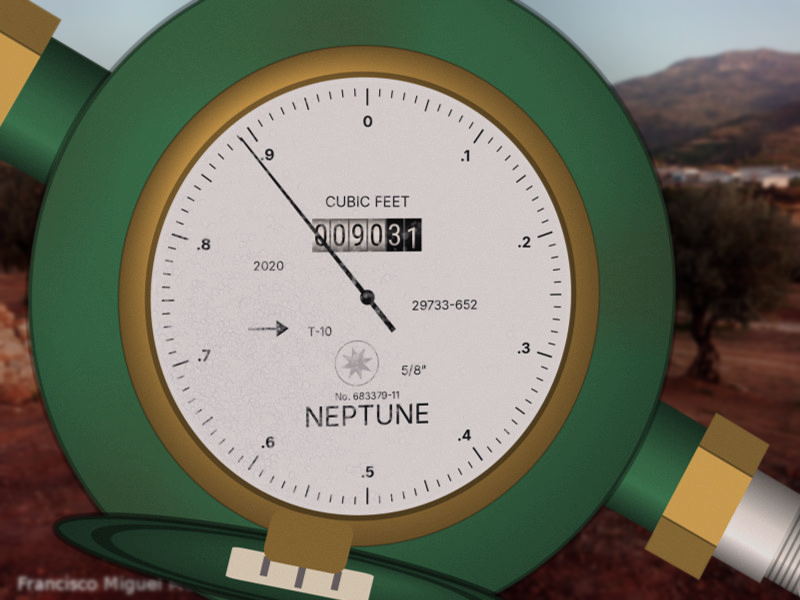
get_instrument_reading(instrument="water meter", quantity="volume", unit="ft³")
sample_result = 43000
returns 9030.89
